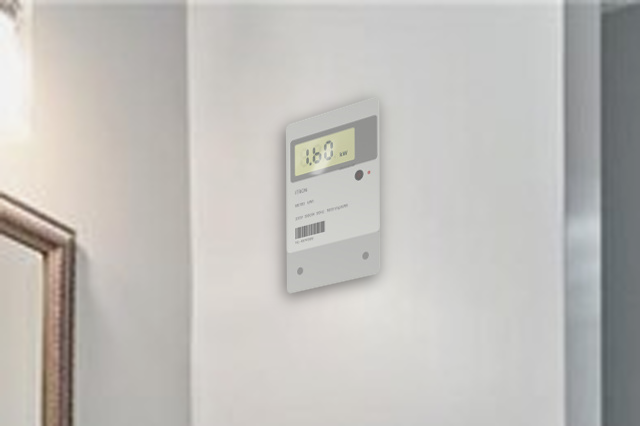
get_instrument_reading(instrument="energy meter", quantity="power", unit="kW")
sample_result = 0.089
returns 1.60
